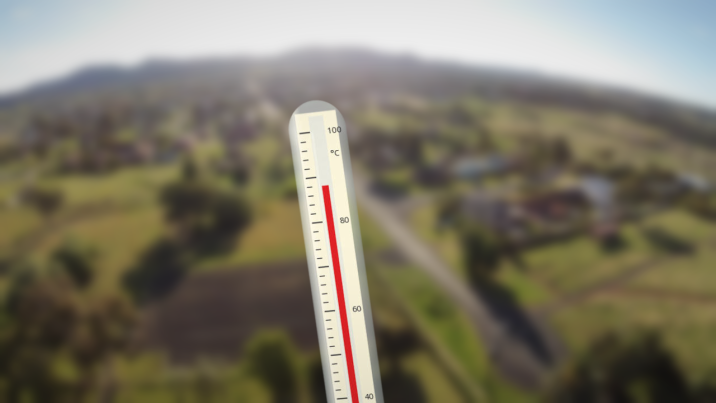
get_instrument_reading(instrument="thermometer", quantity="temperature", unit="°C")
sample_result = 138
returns 88
